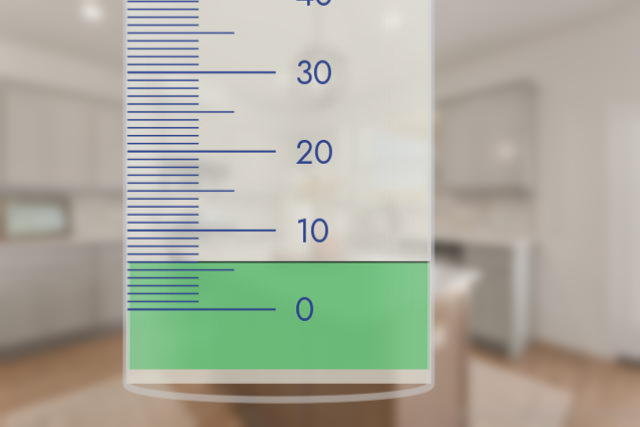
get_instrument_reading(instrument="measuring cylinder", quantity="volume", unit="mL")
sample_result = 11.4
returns 6
